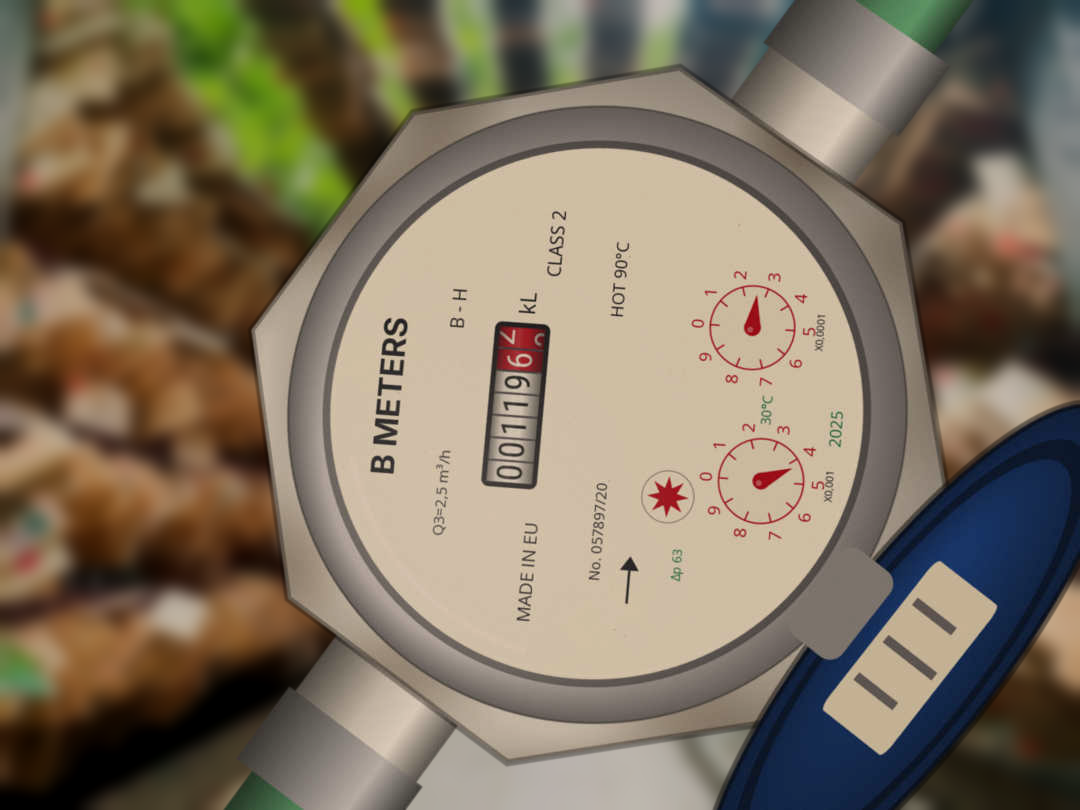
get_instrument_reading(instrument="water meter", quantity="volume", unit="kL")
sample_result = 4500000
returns 119.6242
